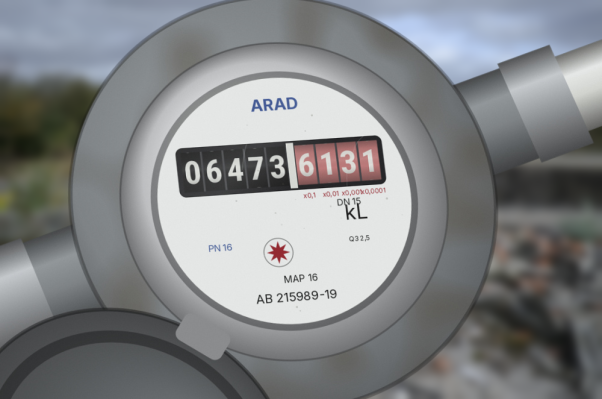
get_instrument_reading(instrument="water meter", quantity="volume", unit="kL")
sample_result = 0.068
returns 6473.6131
